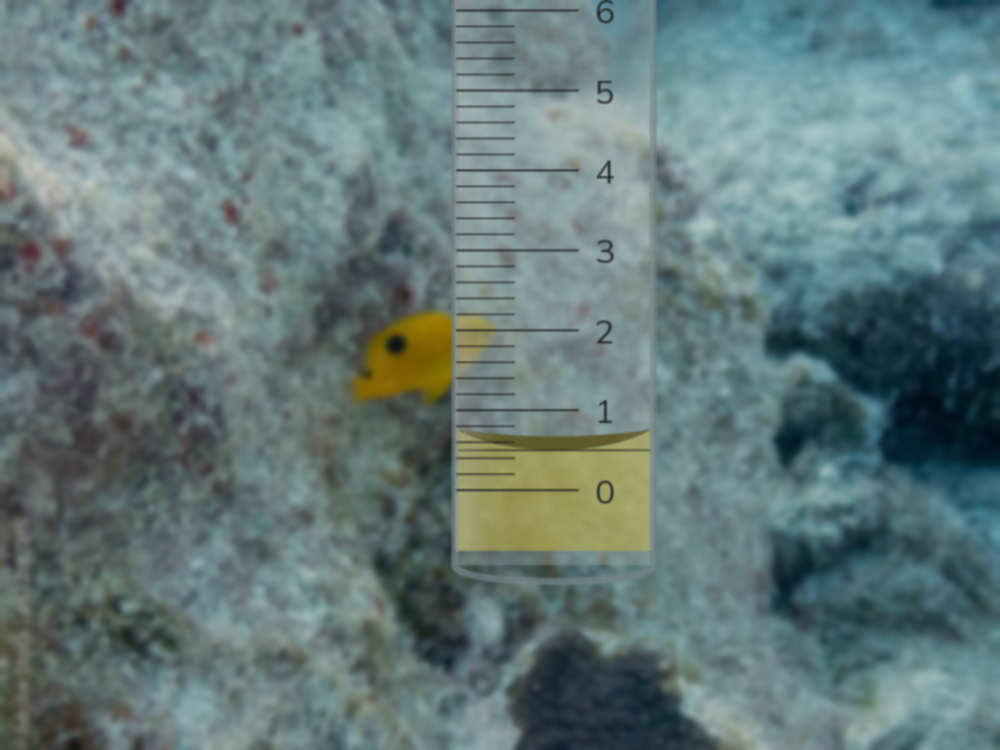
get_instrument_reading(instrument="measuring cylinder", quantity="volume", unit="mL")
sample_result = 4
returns 0.5
